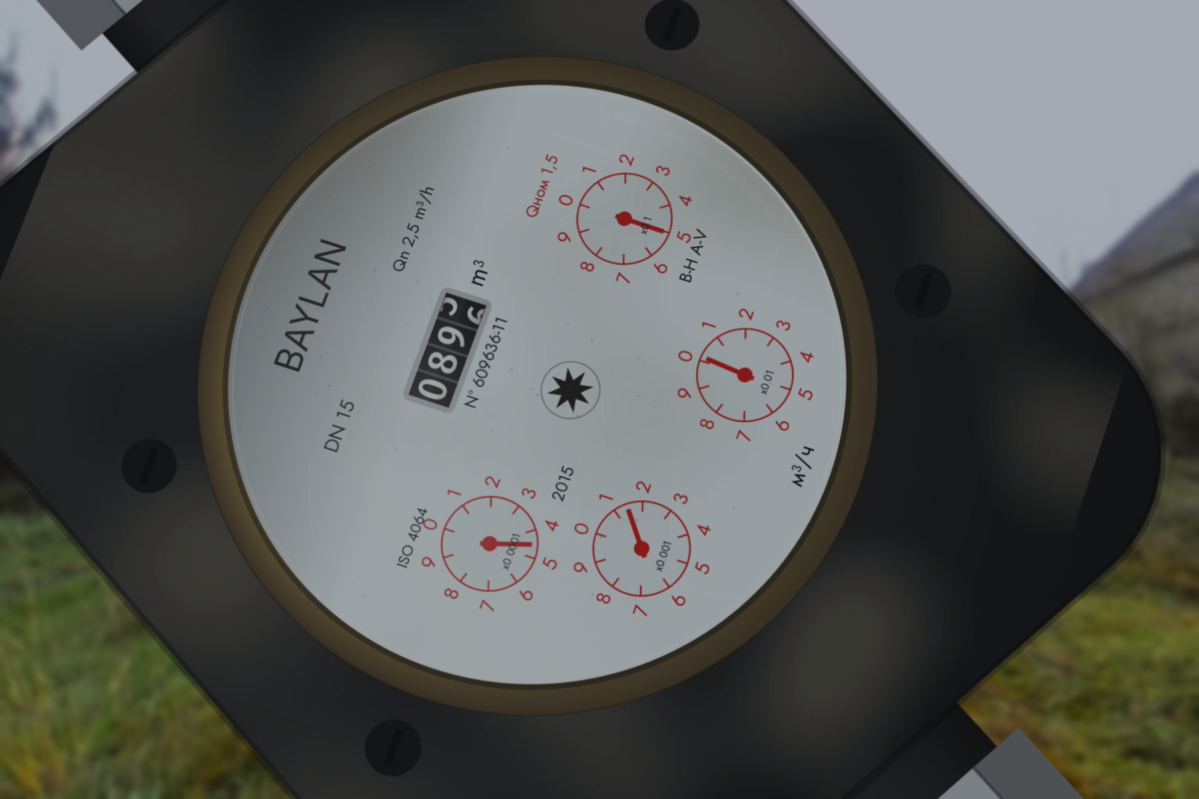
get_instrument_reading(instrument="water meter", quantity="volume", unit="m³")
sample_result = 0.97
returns 895.5014
